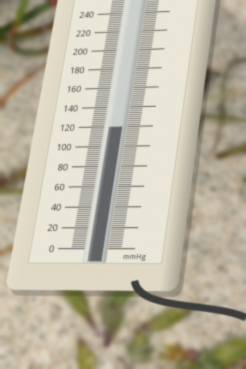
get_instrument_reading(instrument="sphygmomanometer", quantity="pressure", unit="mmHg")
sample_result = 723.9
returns 120
